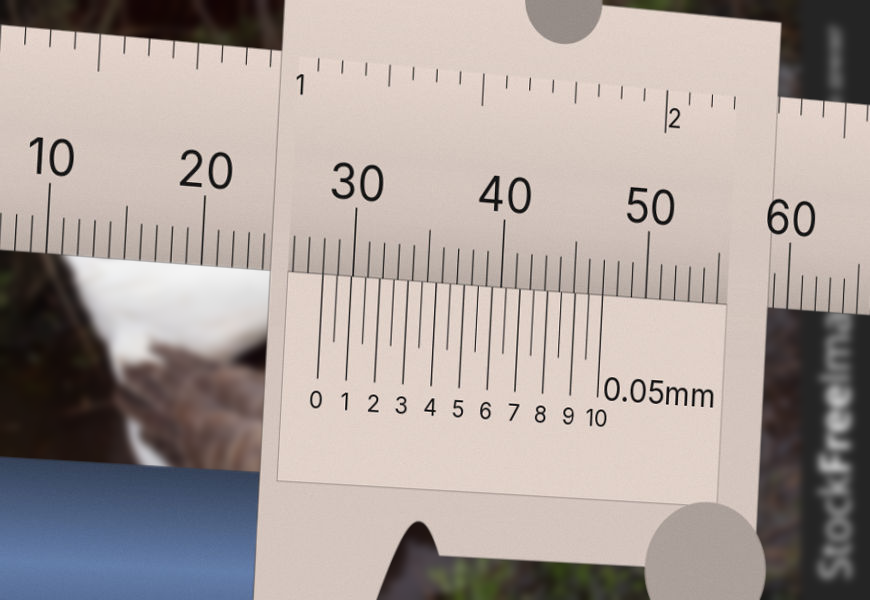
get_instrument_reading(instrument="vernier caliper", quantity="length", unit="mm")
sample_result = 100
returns 28.0
